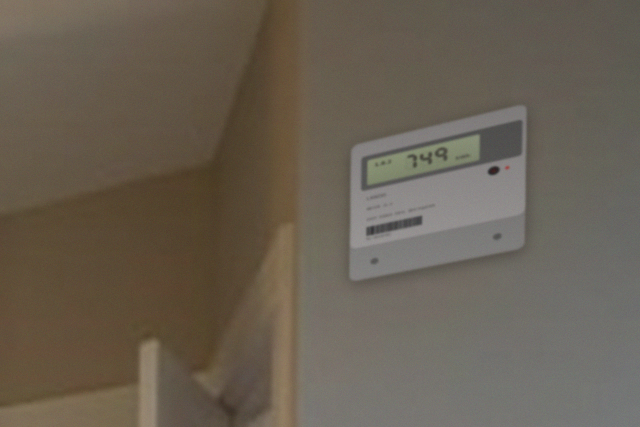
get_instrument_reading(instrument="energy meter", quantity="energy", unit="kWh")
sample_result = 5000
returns 749
